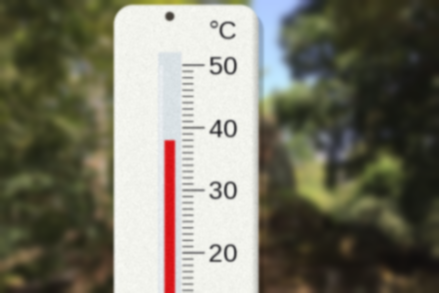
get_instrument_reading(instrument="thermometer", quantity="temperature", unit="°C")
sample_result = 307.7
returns 38
